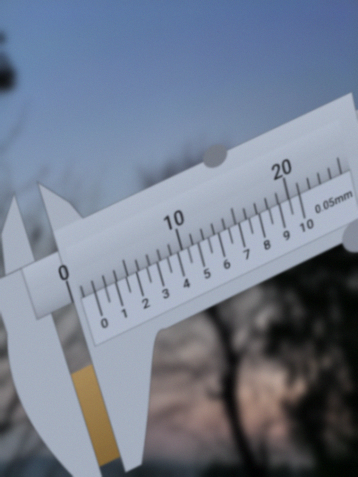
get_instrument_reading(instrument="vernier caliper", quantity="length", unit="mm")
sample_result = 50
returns 2.0
